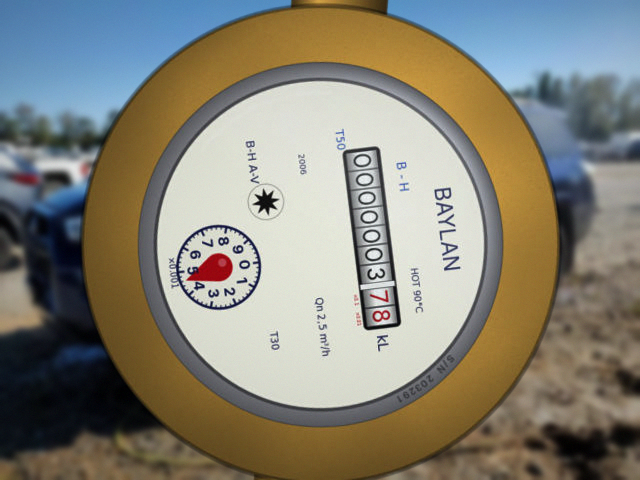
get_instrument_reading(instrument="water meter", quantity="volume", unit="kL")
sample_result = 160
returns 3.784
